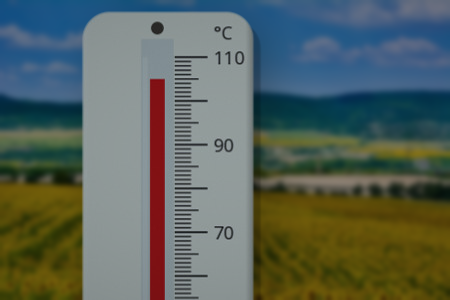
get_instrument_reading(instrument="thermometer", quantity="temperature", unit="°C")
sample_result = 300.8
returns 105
